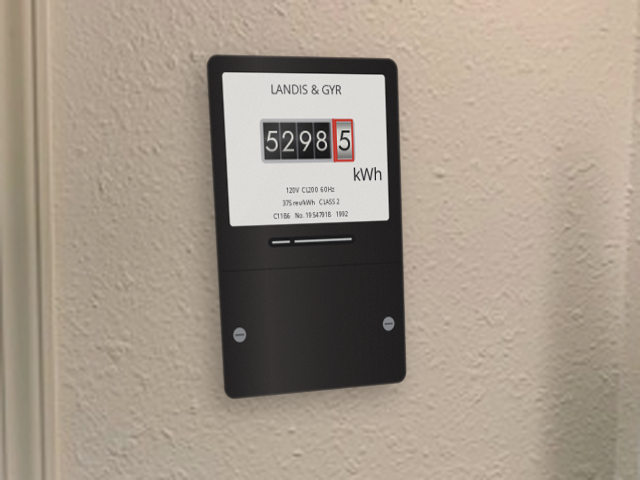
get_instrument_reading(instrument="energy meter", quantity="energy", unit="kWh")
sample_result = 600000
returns 5298.5
